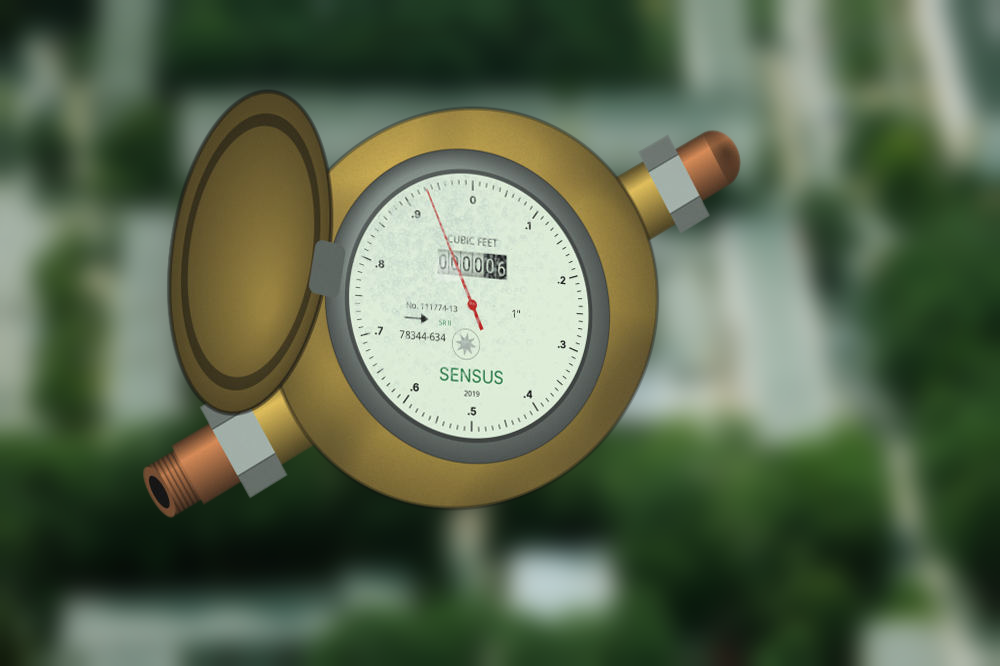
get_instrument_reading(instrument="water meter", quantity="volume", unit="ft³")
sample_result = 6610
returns 5.93
